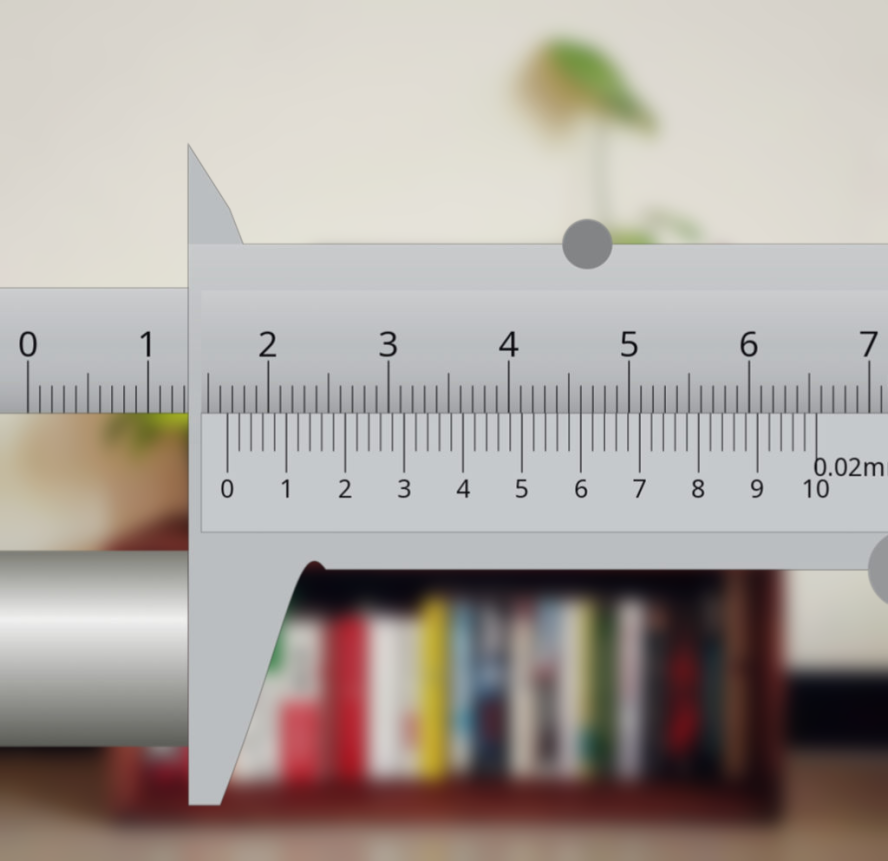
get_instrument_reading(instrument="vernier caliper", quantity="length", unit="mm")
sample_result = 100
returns 16.6
